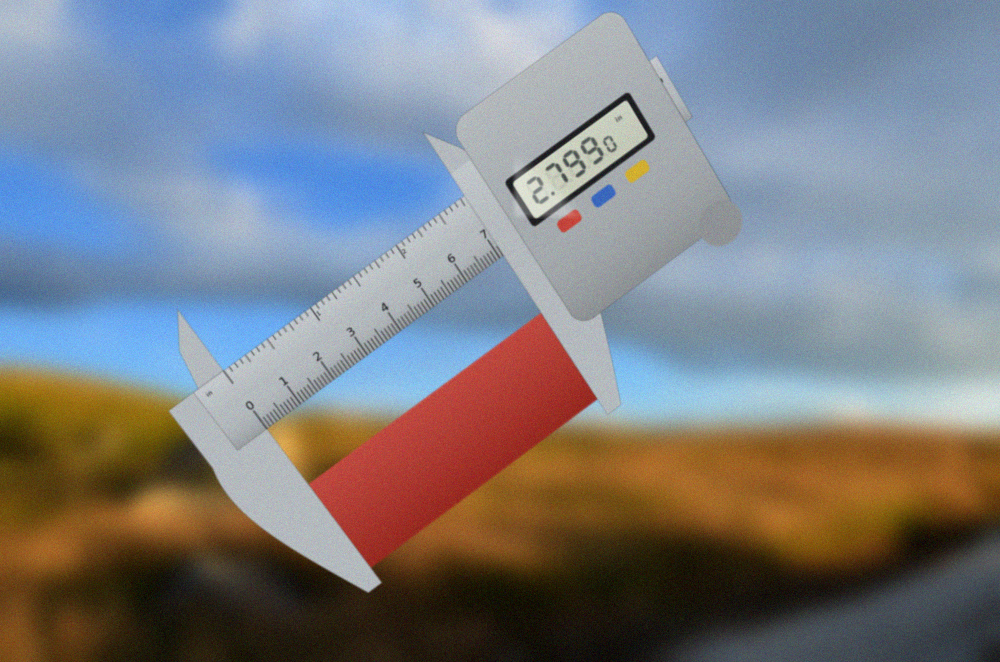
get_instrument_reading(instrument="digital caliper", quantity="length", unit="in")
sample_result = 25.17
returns 2.7990
